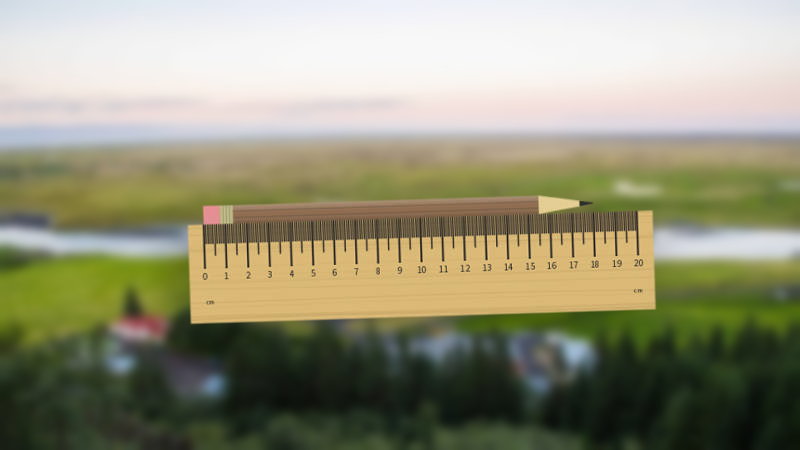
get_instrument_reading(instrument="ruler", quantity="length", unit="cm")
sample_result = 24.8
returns 18
